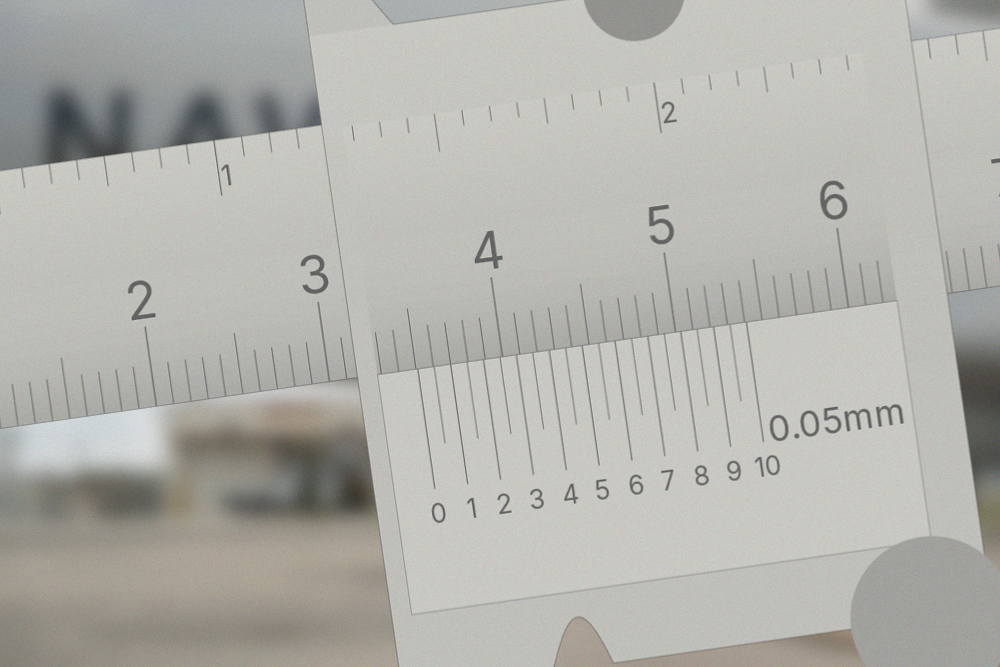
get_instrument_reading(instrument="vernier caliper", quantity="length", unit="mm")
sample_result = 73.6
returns 35.1
